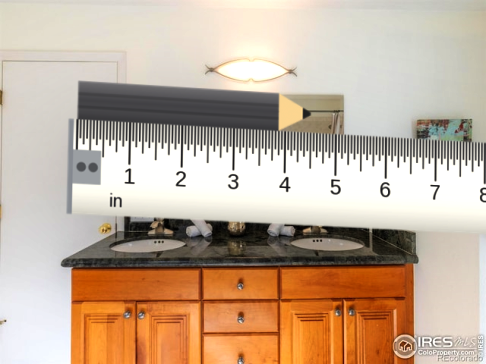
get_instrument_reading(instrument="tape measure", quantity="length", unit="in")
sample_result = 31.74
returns 4.5
